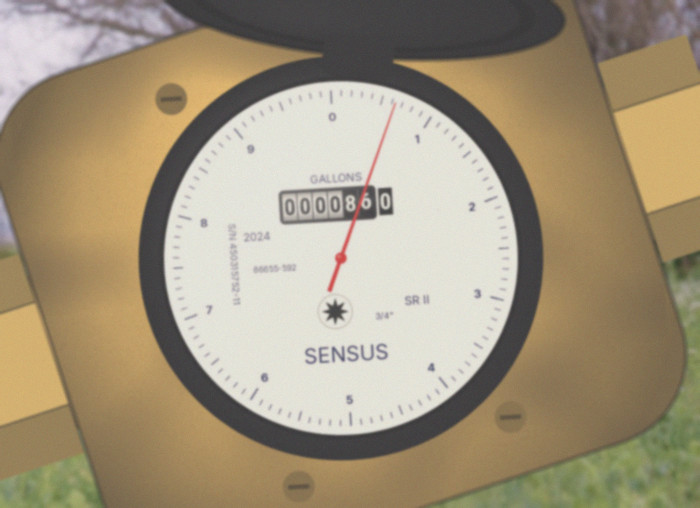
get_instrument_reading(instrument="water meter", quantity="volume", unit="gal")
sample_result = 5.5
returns 860.6
